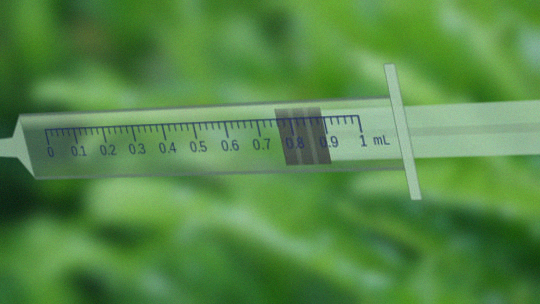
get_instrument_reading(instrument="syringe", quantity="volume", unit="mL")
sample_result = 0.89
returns 0.76
